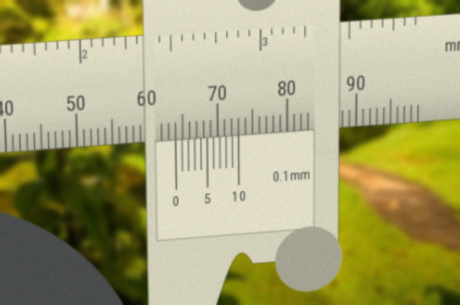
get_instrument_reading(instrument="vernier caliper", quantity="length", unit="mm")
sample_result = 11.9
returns 64.0
